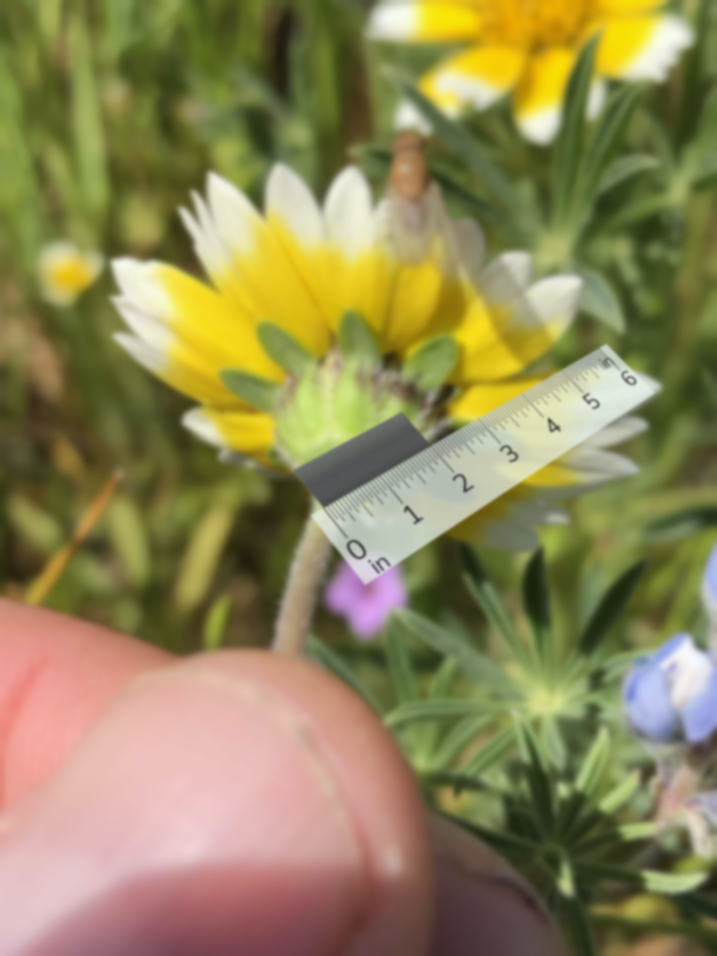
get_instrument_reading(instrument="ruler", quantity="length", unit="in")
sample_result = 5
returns 2
